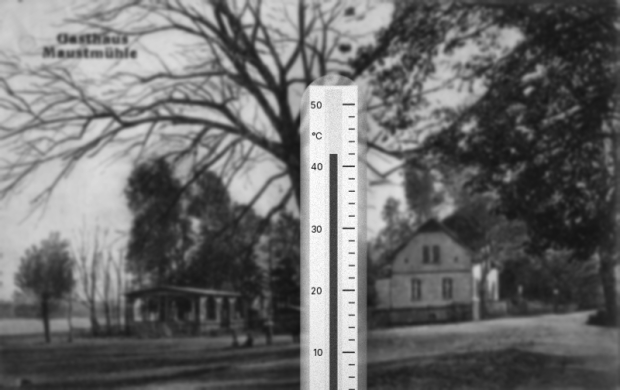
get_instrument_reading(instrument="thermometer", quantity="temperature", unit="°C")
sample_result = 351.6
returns 42
